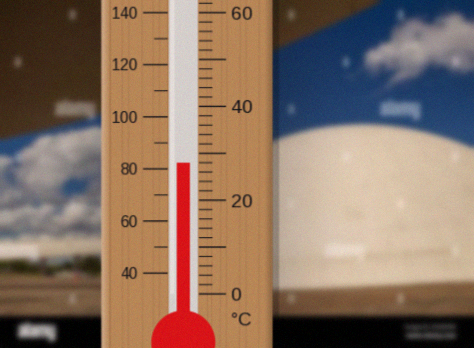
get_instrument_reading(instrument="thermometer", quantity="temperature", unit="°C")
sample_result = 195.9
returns 28
